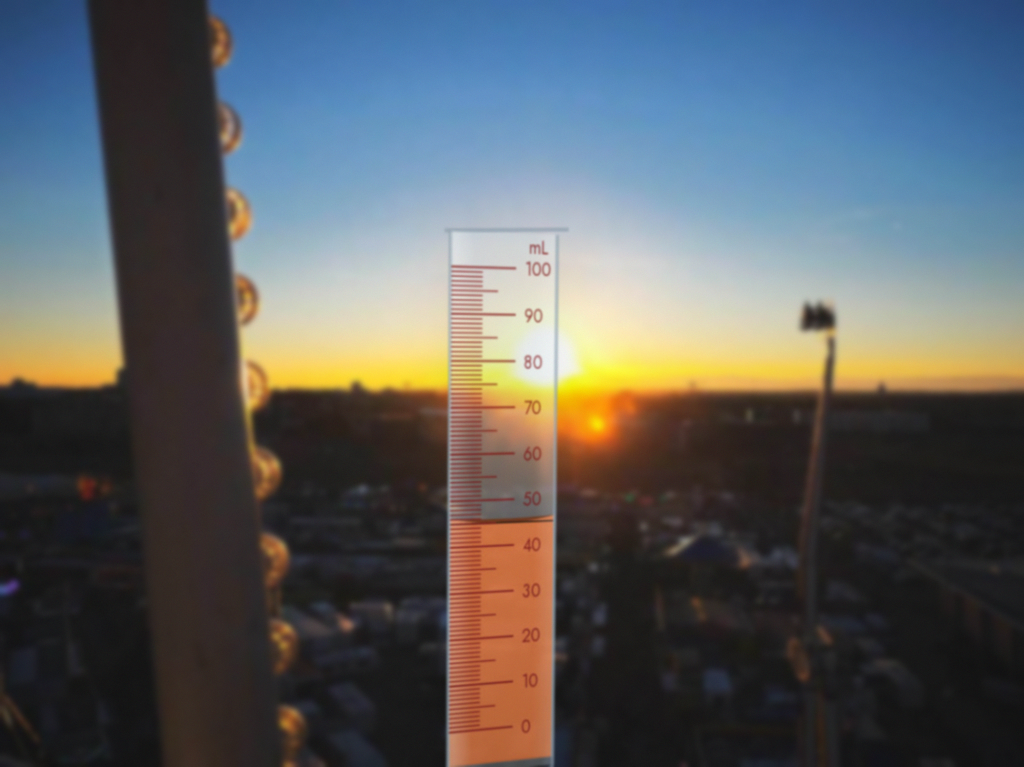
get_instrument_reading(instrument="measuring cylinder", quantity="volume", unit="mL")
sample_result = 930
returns 45
